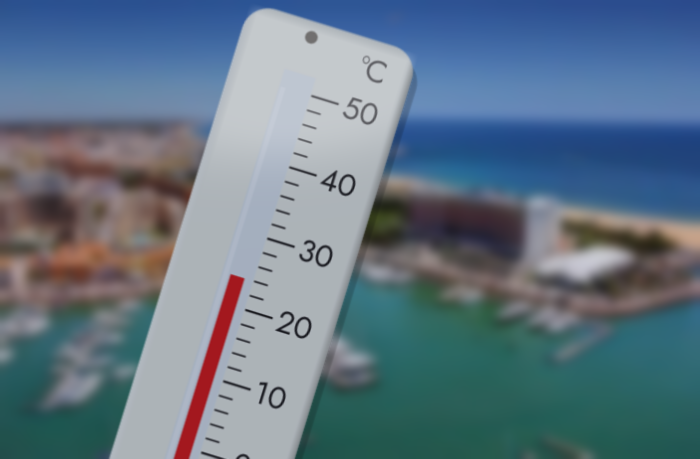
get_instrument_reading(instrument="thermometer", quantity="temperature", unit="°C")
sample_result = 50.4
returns 24
